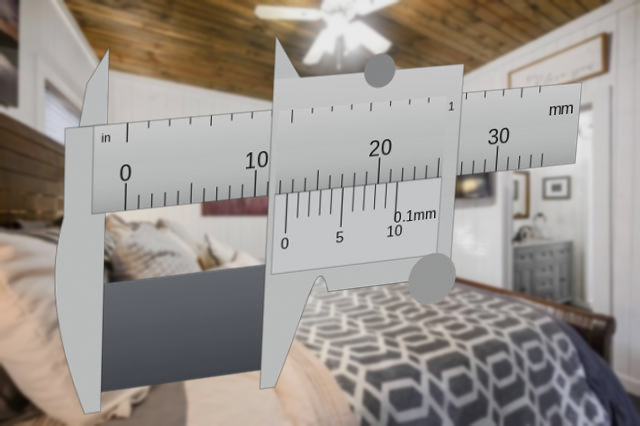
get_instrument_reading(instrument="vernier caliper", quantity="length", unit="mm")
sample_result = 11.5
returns 12.6
